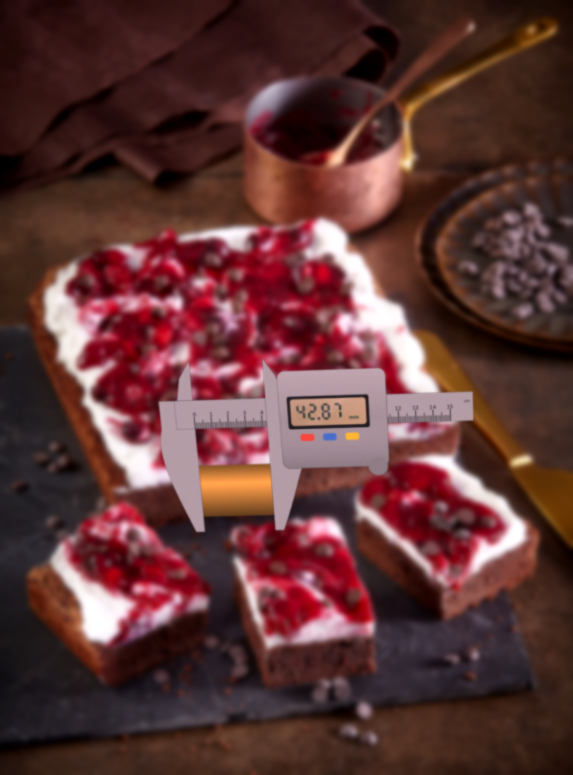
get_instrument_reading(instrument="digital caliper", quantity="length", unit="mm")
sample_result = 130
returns 42.87
